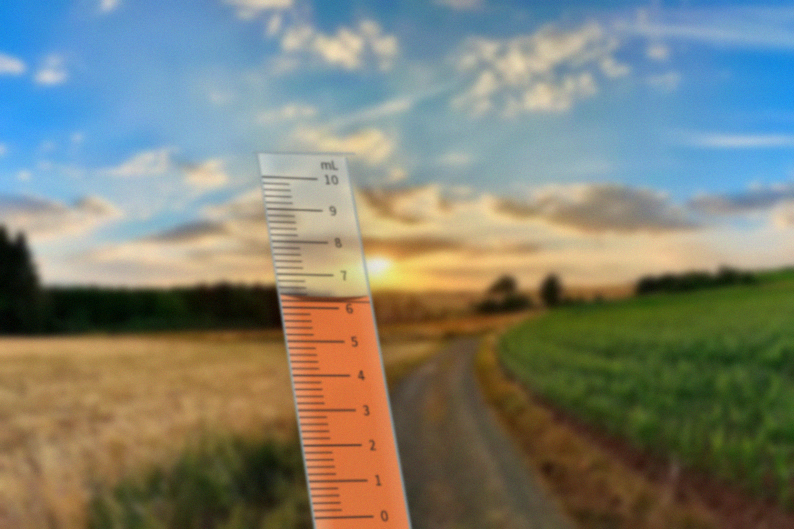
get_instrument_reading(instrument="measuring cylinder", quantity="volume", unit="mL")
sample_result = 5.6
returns 6.2
